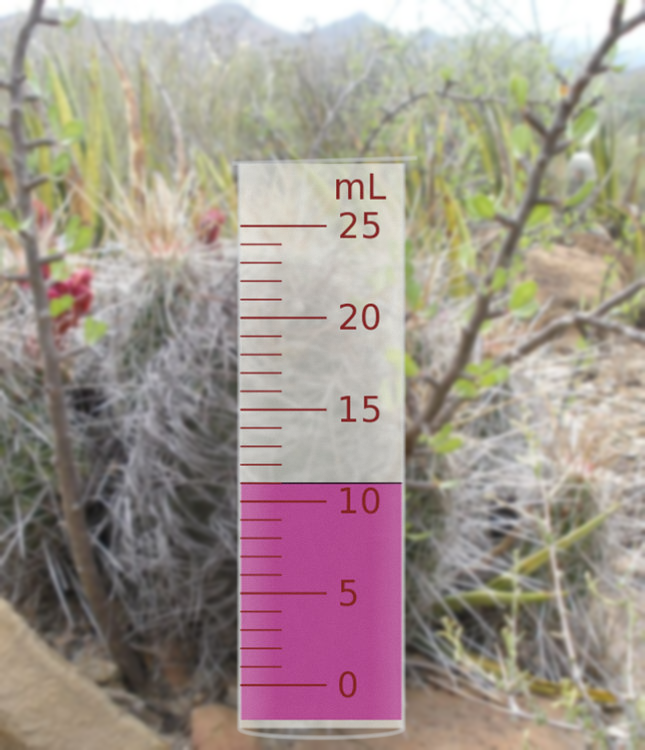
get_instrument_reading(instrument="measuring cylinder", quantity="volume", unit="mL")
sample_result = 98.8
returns 11
